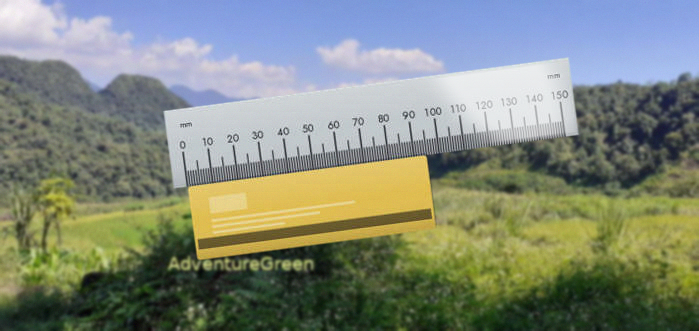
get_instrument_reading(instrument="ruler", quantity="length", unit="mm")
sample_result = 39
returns 95
